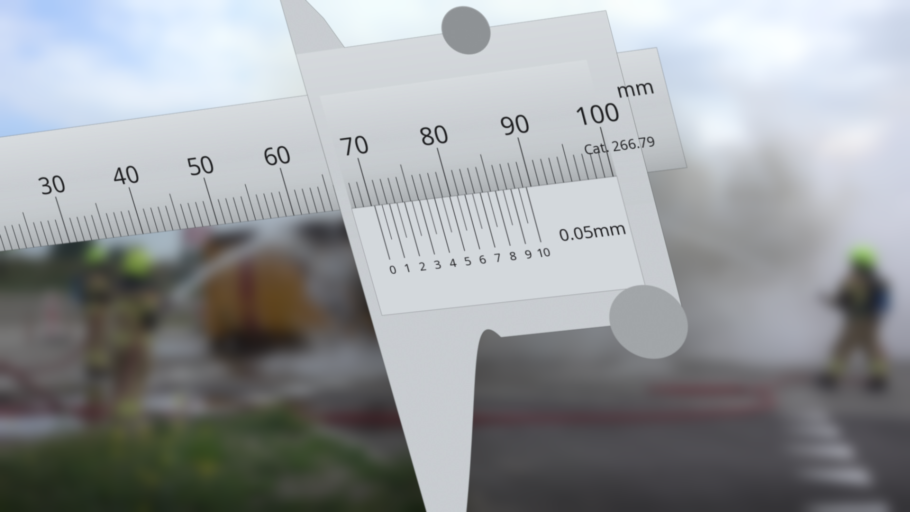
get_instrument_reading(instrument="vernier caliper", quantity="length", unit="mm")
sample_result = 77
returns 70.4
